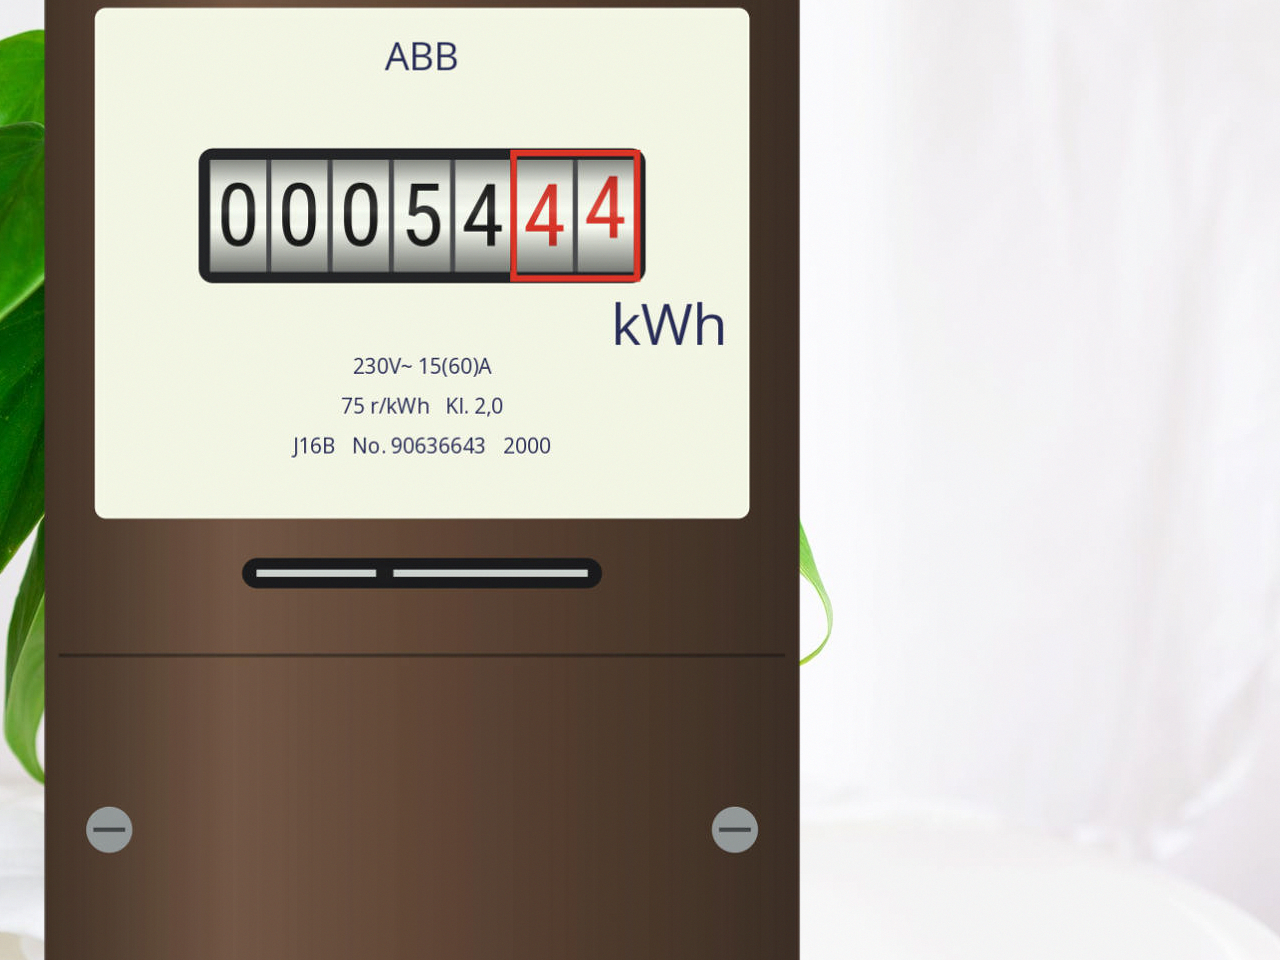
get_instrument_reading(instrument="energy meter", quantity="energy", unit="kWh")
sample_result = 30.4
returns 54.44
